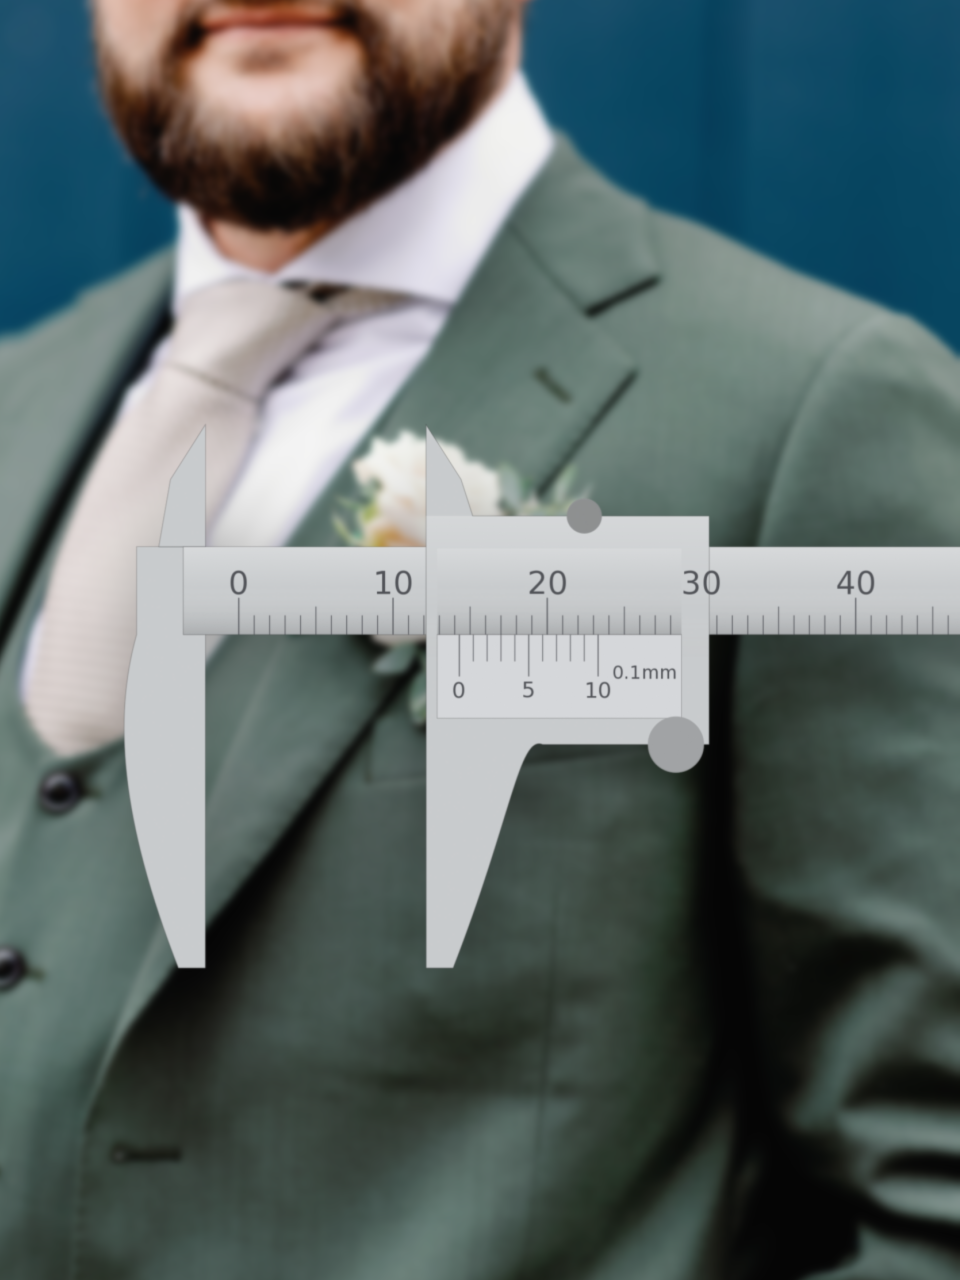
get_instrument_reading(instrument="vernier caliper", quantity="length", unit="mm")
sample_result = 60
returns 14.3
